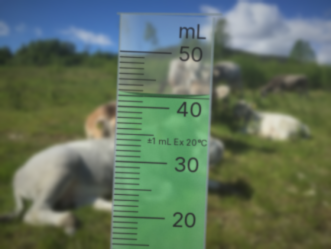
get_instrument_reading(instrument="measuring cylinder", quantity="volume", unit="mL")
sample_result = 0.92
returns 42
